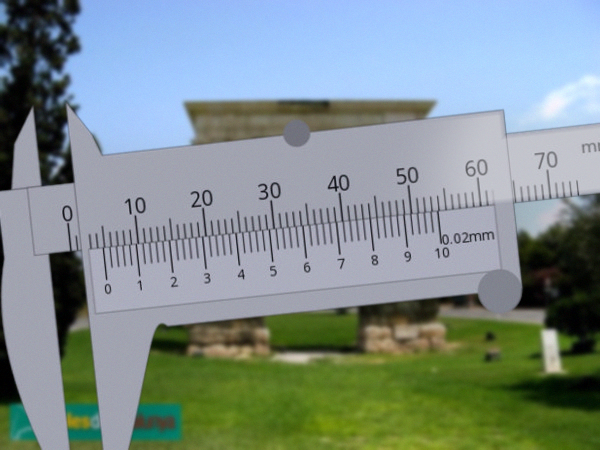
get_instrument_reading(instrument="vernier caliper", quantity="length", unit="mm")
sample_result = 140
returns 4.8
